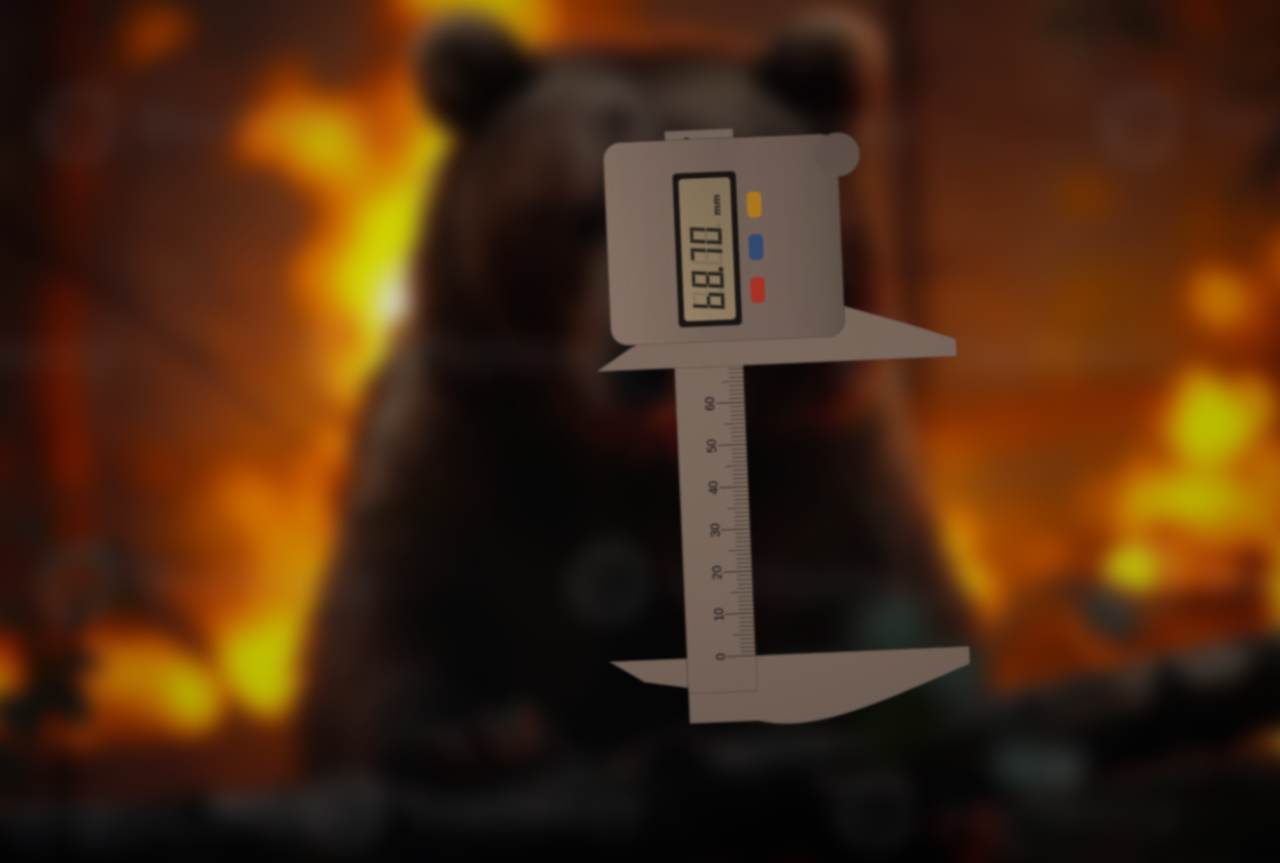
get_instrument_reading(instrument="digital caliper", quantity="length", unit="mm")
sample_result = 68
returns 68.70
